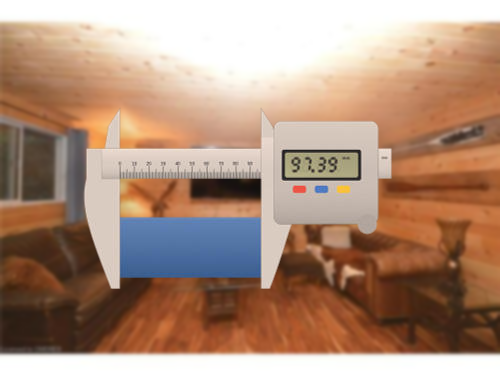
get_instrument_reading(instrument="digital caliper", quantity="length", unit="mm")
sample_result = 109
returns 97.39
